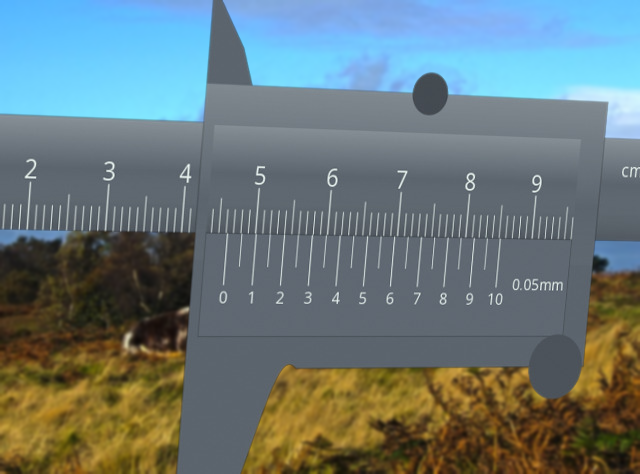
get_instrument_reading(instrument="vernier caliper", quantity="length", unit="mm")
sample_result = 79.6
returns 46.2
